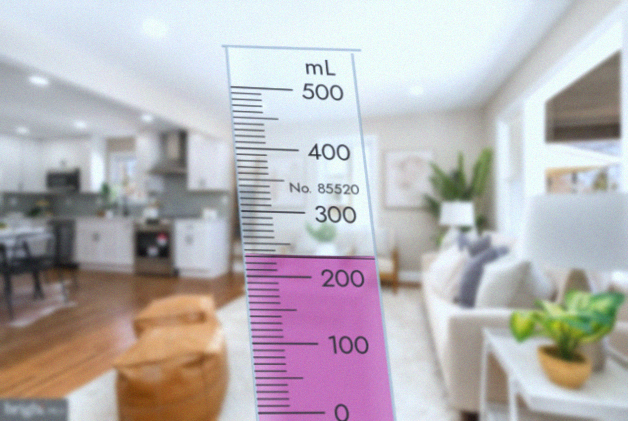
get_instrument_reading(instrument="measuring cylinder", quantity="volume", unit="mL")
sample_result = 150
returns 230
